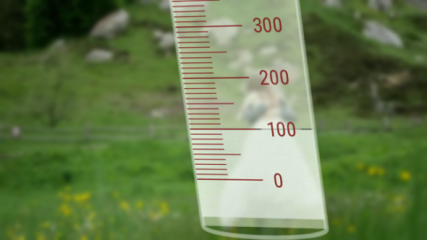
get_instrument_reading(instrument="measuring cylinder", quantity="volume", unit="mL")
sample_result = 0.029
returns 100
